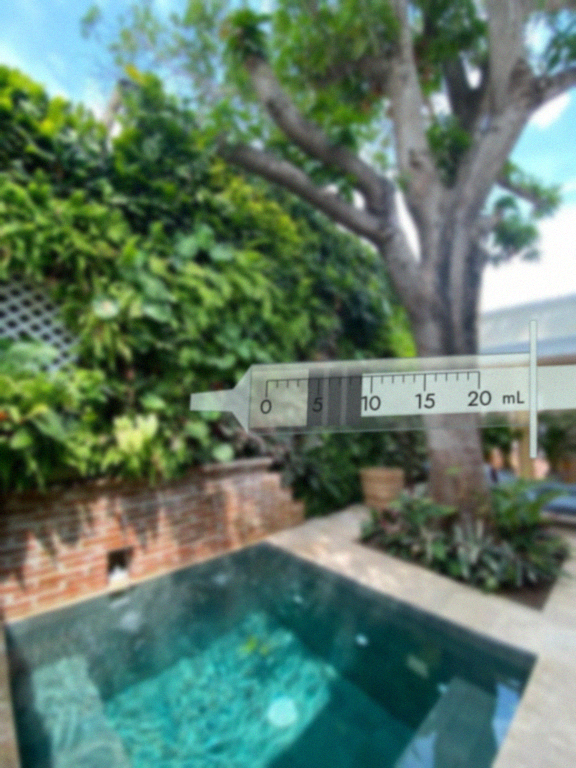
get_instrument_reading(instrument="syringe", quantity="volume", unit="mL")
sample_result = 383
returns 4
